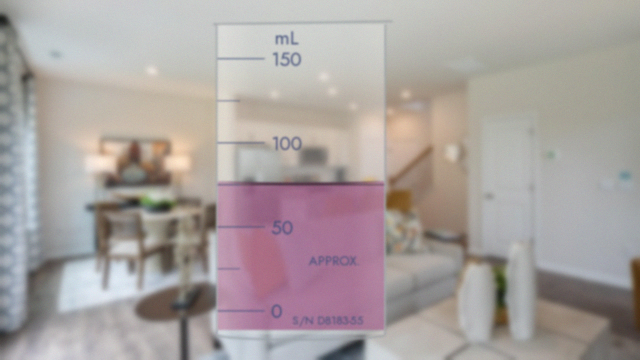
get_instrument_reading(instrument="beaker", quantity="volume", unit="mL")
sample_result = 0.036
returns 75
